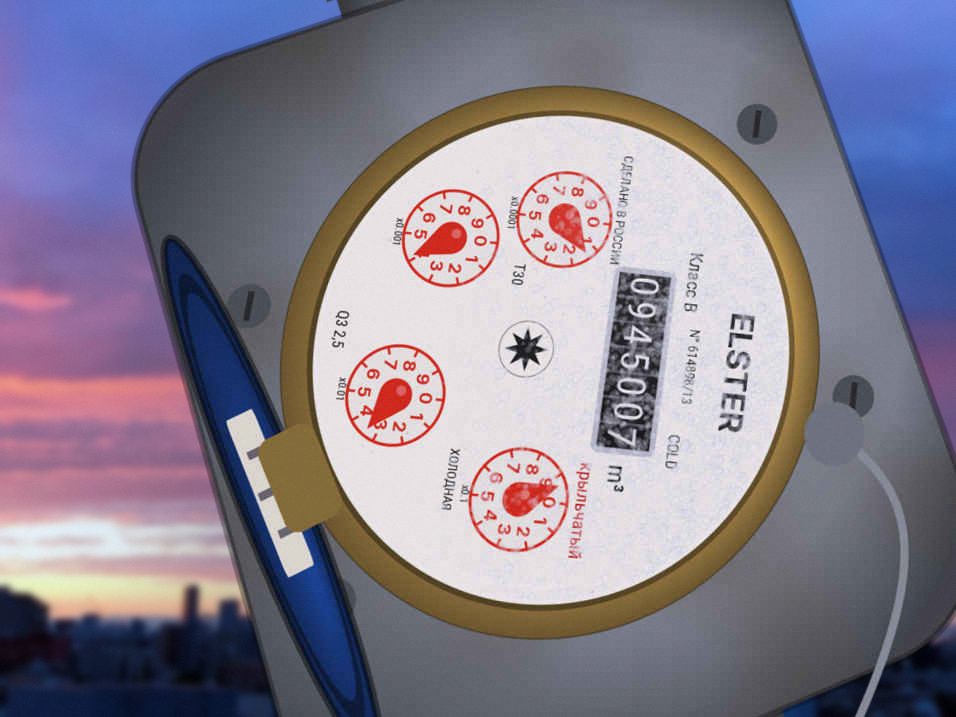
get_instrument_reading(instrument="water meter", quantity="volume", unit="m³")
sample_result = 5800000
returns 945006.9341
